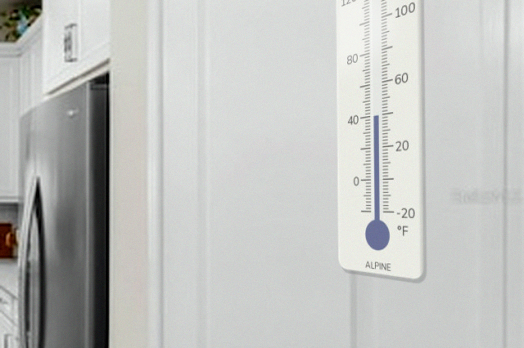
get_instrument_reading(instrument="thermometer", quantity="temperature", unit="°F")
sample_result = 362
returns 40
